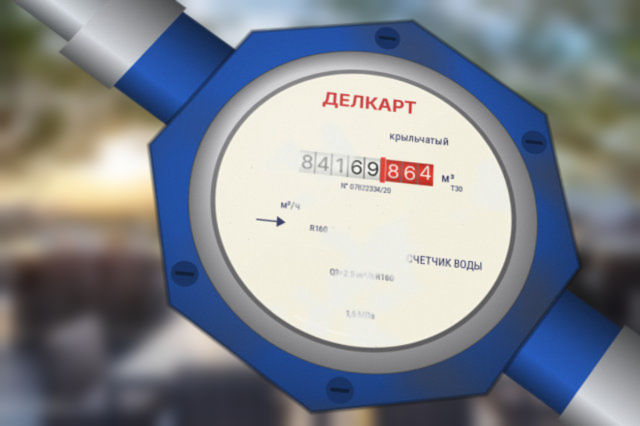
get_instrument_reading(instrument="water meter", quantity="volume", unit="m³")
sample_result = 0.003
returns 84169.864
